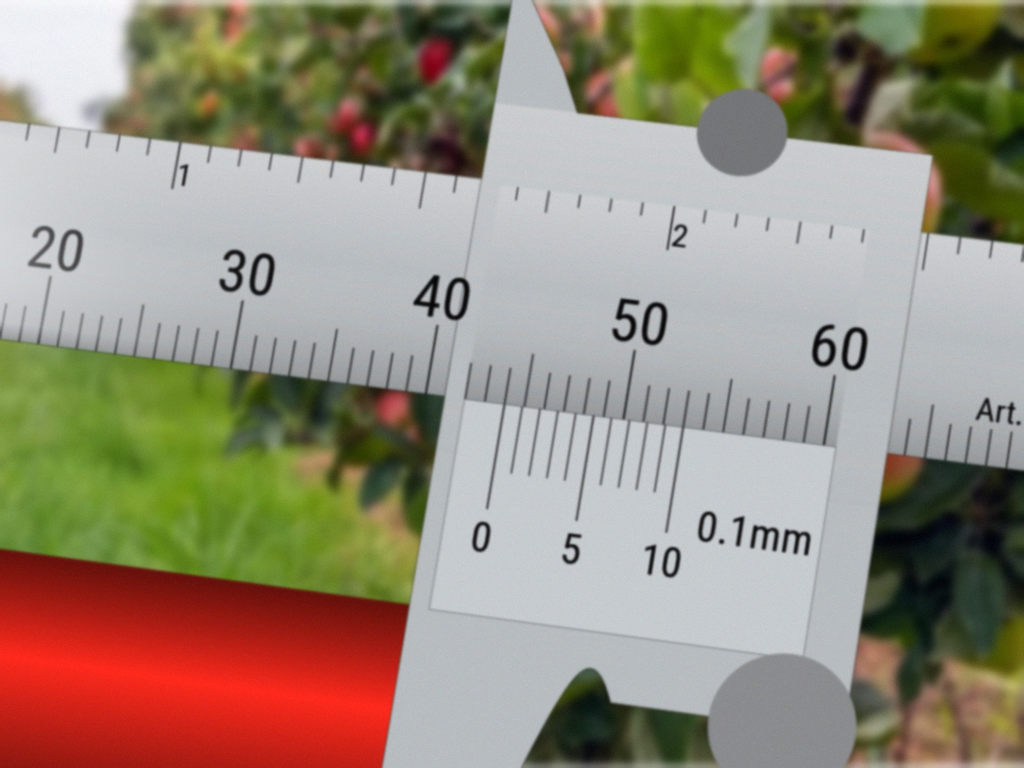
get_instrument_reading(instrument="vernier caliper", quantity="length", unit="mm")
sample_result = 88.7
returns 44.0
